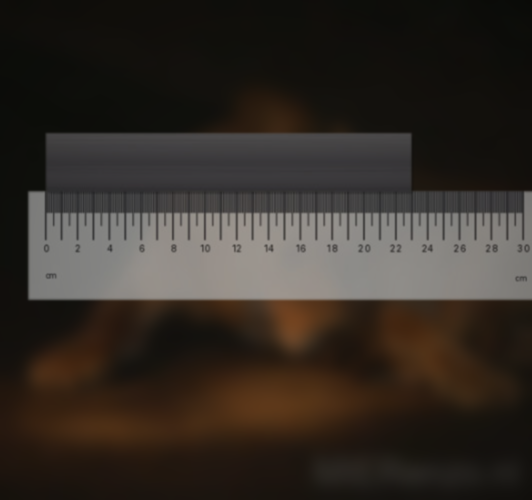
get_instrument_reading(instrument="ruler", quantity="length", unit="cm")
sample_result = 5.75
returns 23
